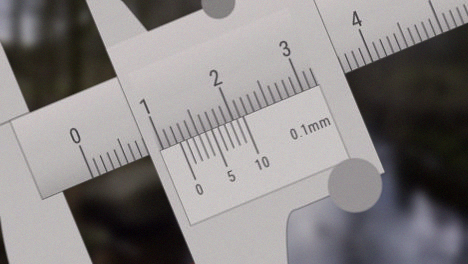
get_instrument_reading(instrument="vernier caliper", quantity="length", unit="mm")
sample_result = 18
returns 12.4
